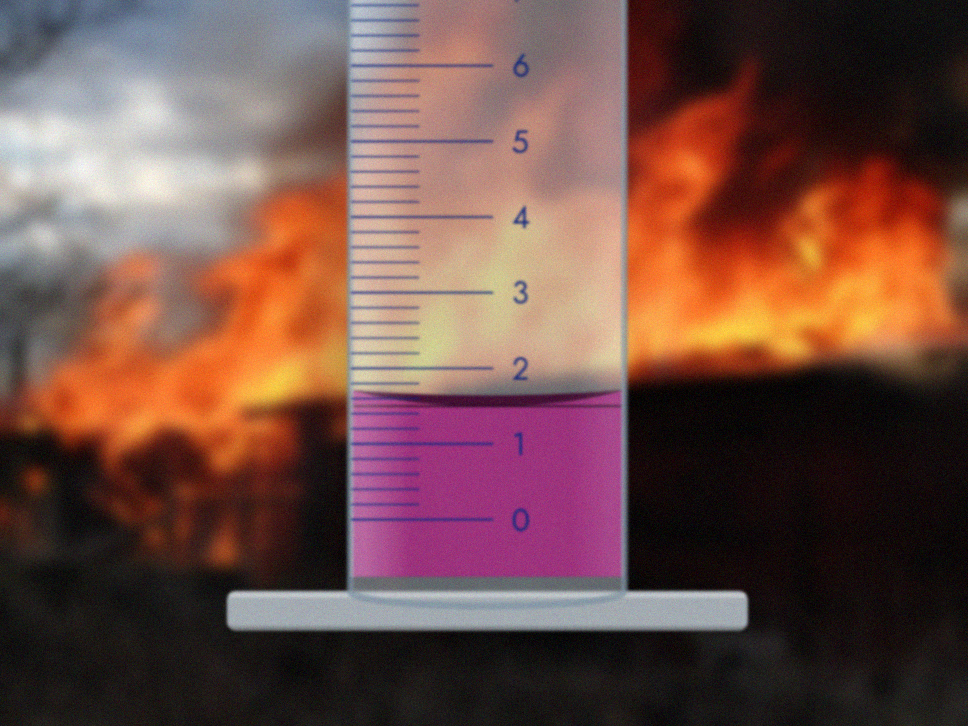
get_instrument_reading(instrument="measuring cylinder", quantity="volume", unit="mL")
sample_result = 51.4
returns 1.5
